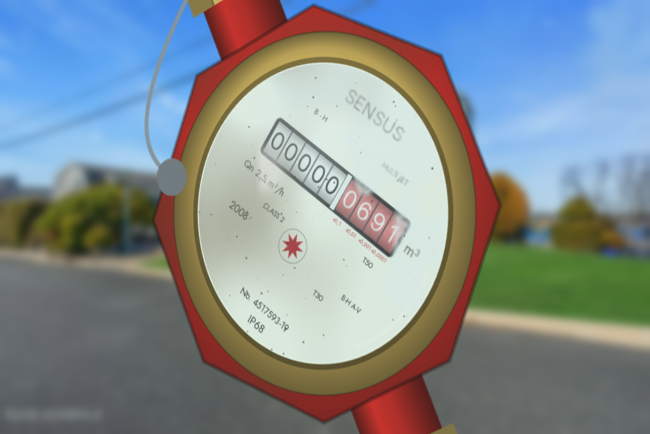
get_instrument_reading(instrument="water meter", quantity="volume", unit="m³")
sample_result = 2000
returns 0.0691
